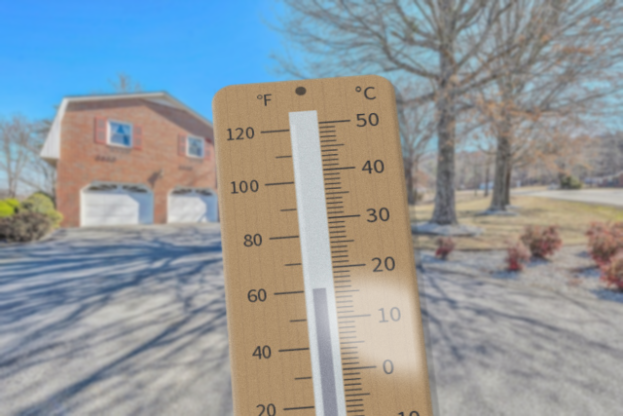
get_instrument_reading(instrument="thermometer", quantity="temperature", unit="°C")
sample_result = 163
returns 16
